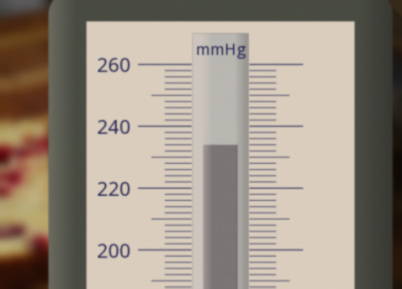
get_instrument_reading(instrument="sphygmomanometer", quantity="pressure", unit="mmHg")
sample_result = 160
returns 234
